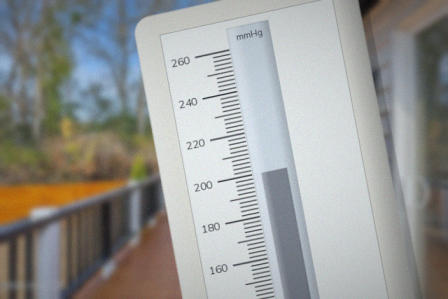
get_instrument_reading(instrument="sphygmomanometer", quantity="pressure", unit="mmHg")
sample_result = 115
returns 200
